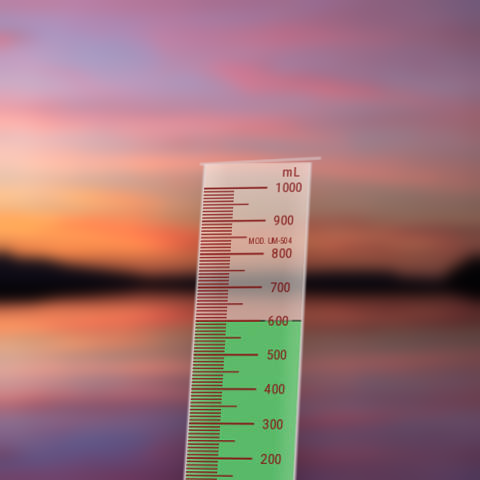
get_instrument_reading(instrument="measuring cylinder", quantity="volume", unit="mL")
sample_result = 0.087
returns 600
